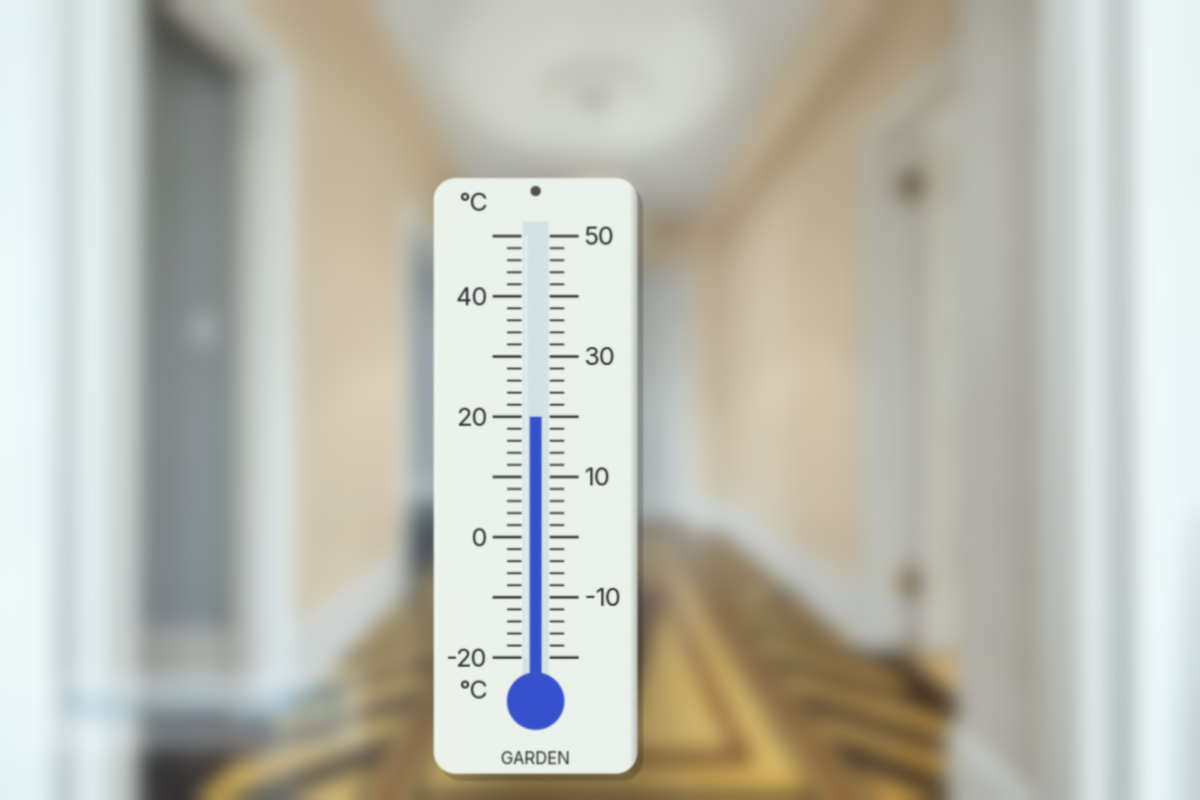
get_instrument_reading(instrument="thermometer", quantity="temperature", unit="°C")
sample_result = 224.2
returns 20
